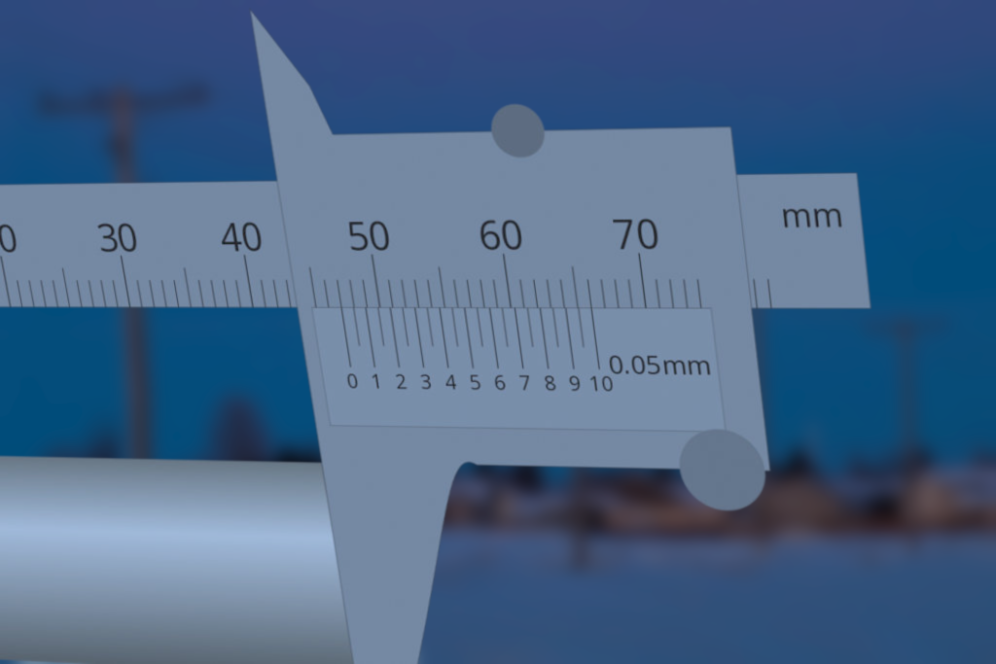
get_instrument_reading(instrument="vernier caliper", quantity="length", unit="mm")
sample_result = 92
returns 47.0
